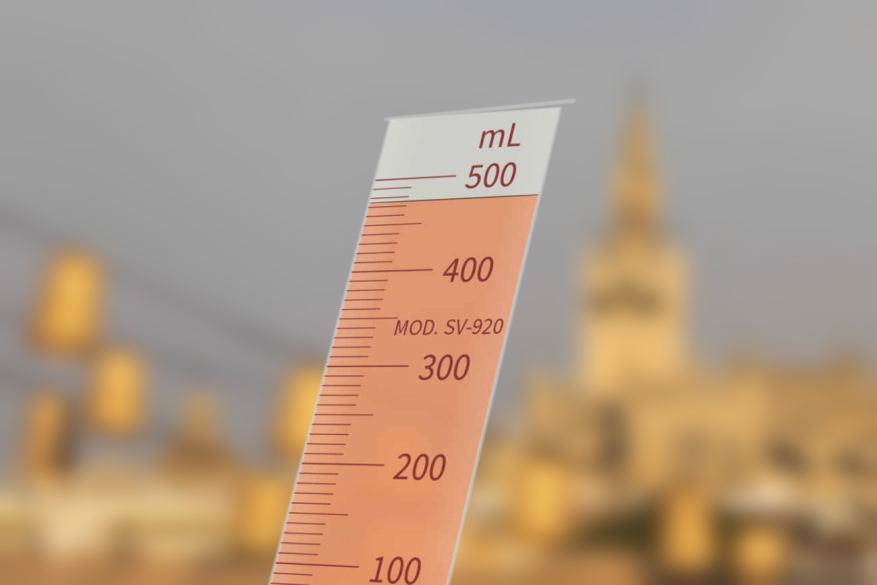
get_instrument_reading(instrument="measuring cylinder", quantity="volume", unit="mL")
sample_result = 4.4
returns 475
